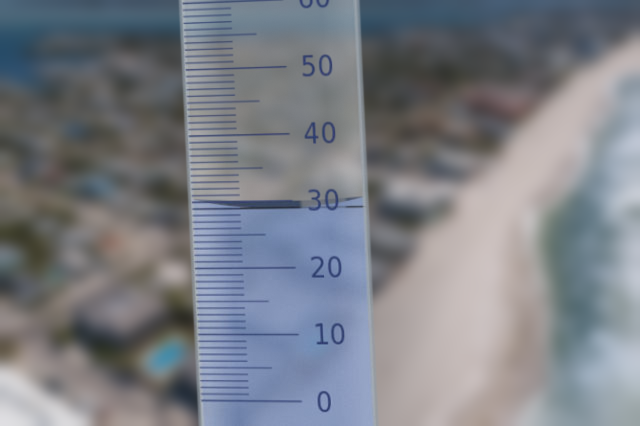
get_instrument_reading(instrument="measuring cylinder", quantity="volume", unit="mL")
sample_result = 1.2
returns 29
